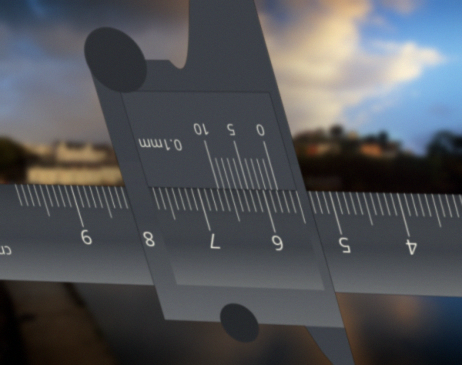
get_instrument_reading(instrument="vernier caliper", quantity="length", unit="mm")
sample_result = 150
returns 57.8
